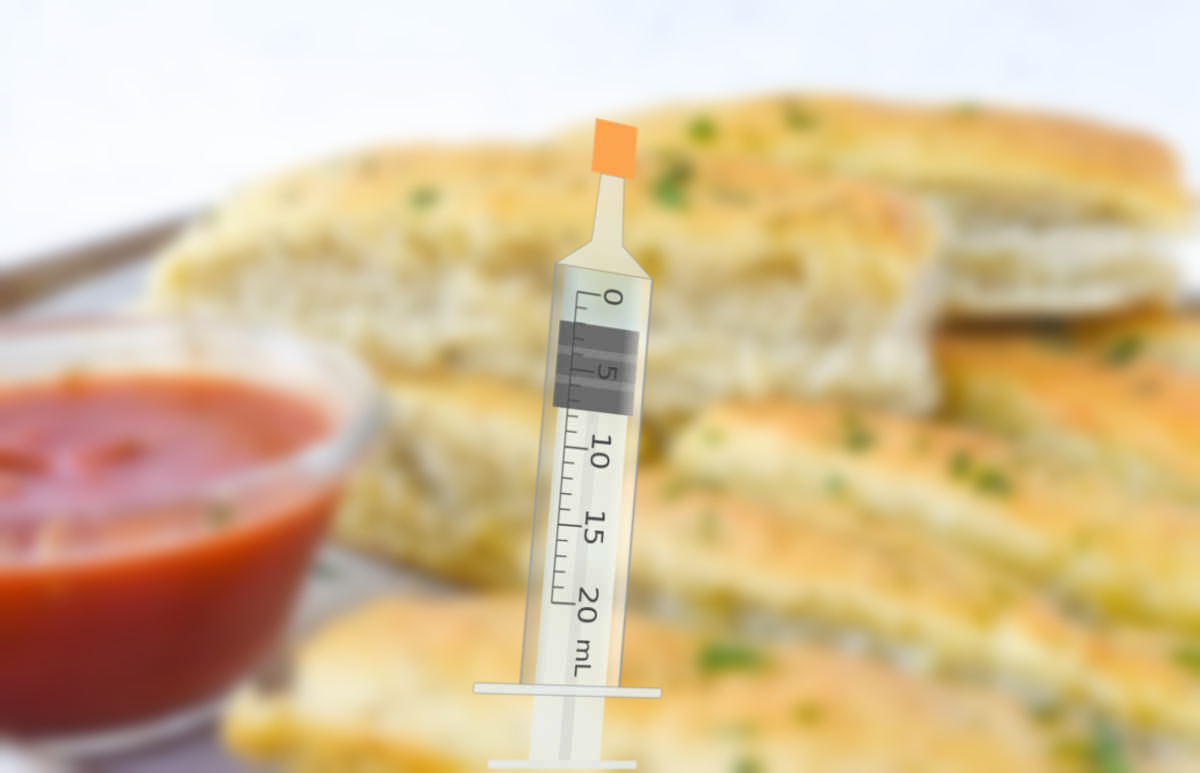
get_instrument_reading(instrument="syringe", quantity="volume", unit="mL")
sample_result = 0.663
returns 2
